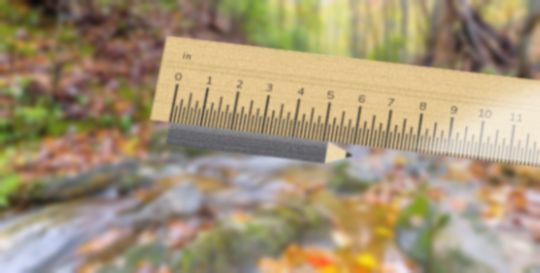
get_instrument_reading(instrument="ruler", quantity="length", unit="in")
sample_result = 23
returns 6
